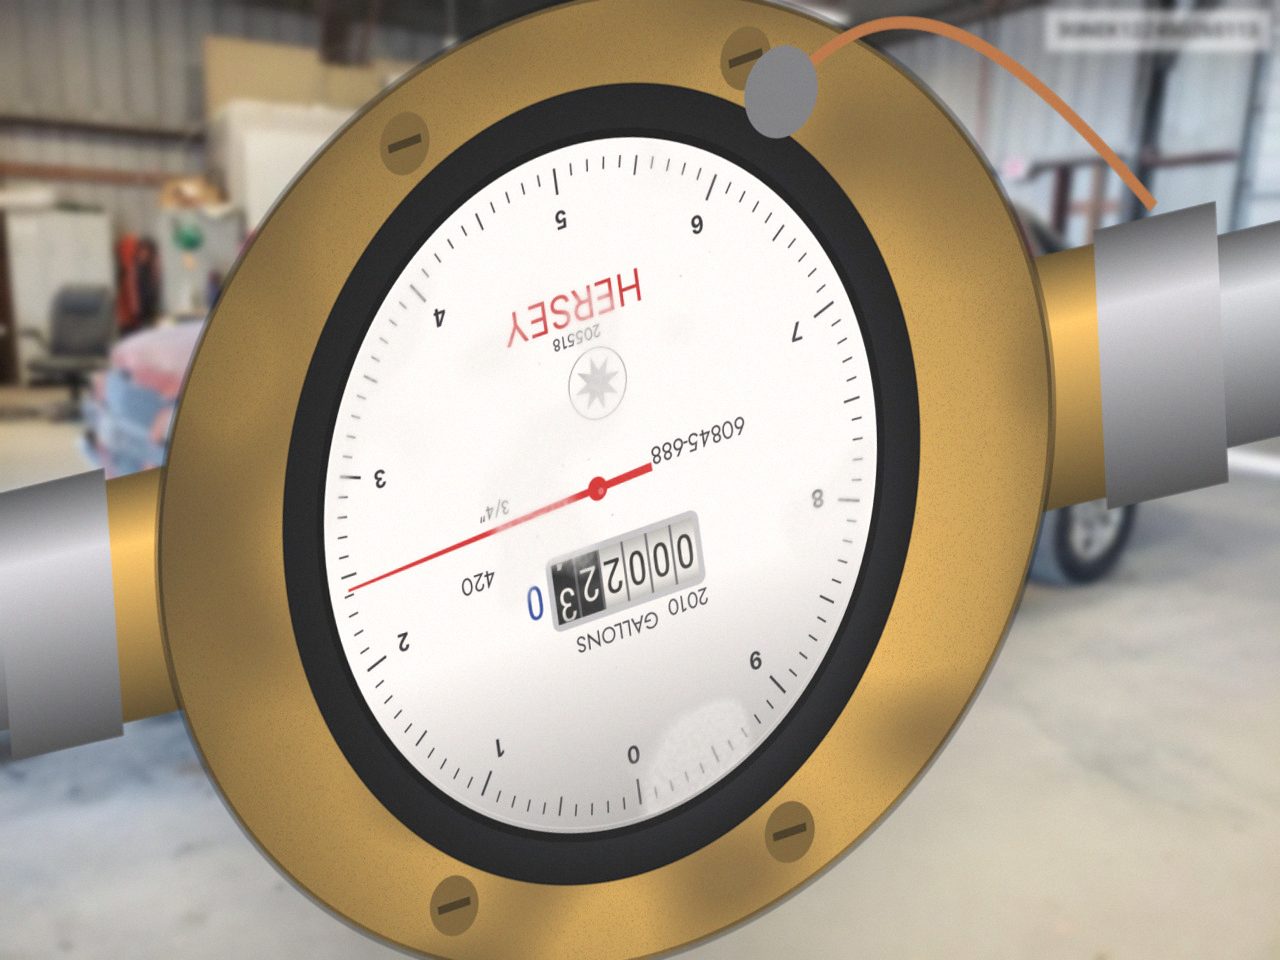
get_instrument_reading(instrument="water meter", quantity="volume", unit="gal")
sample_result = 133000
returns 2232.4
